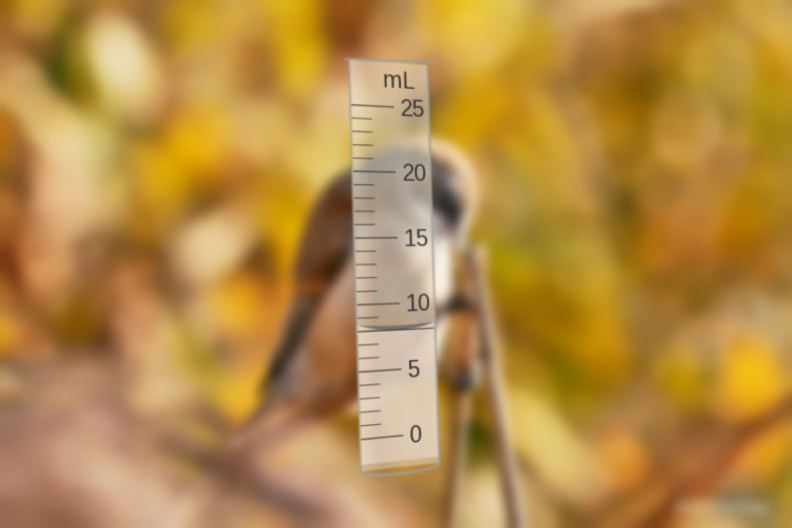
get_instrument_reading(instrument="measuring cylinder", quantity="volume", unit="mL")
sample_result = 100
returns 8
